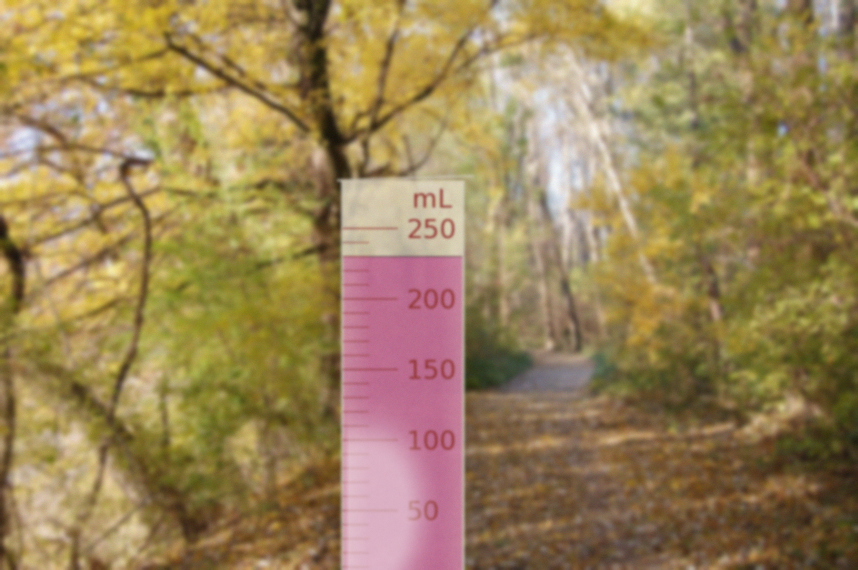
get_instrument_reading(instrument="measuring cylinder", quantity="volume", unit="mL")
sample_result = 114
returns 230
